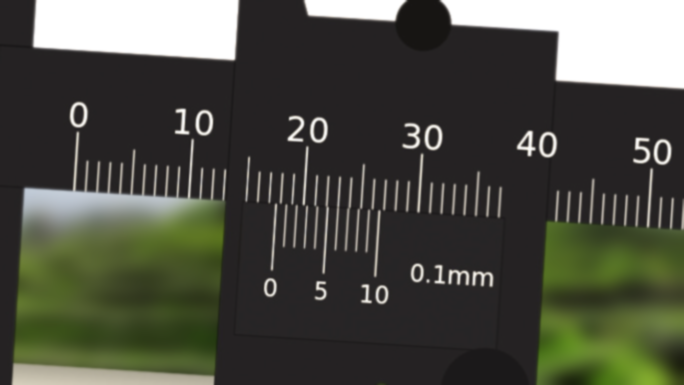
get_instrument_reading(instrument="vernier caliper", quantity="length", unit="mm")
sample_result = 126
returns 17.6
